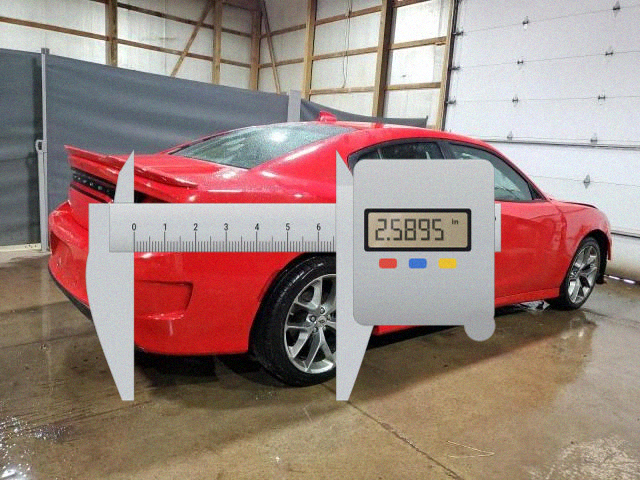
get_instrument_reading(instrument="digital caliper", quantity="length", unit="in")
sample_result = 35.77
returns 2.5895
